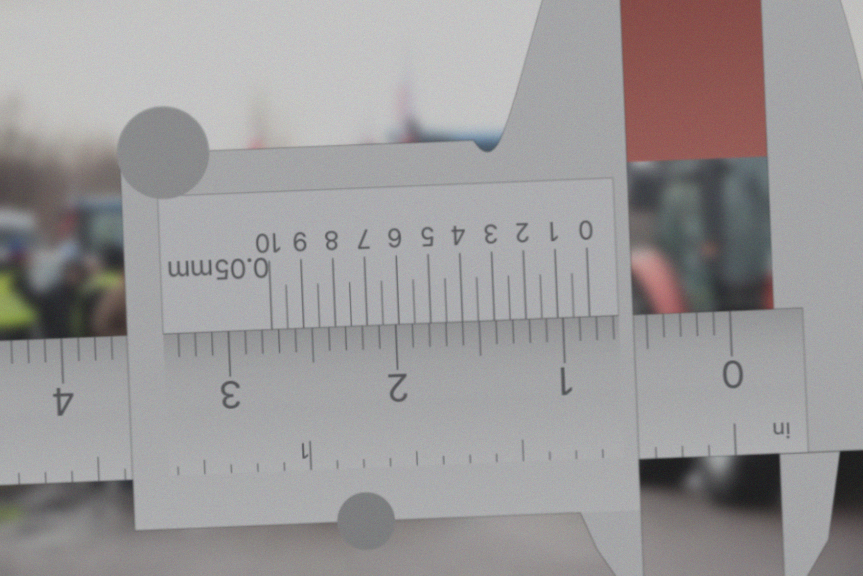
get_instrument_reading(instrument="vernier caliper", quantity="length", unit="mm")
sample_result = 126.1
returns 8.4
